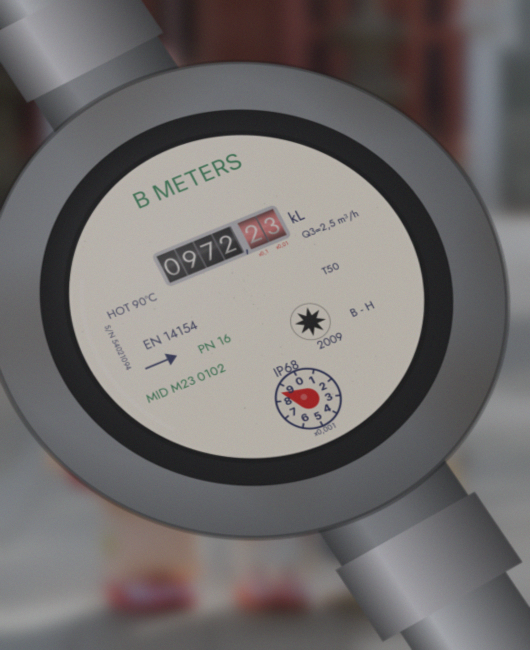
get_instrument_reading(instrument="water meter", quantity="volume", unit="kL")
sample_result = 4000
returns 972.238
